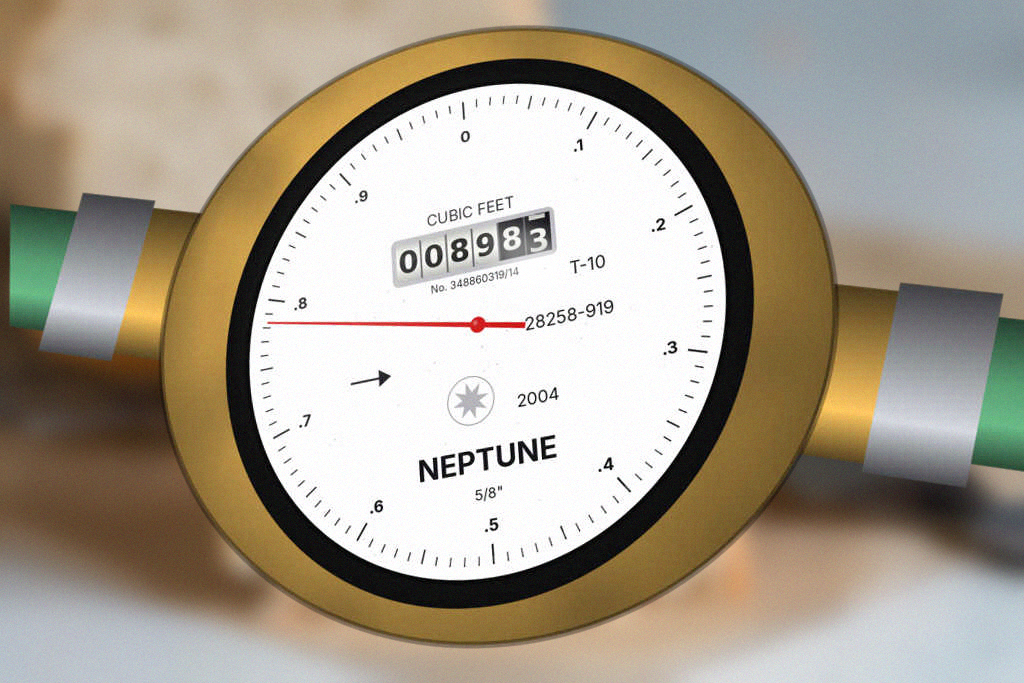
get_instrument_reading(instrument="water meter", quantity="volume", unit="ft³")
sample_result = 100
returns 8982.78
